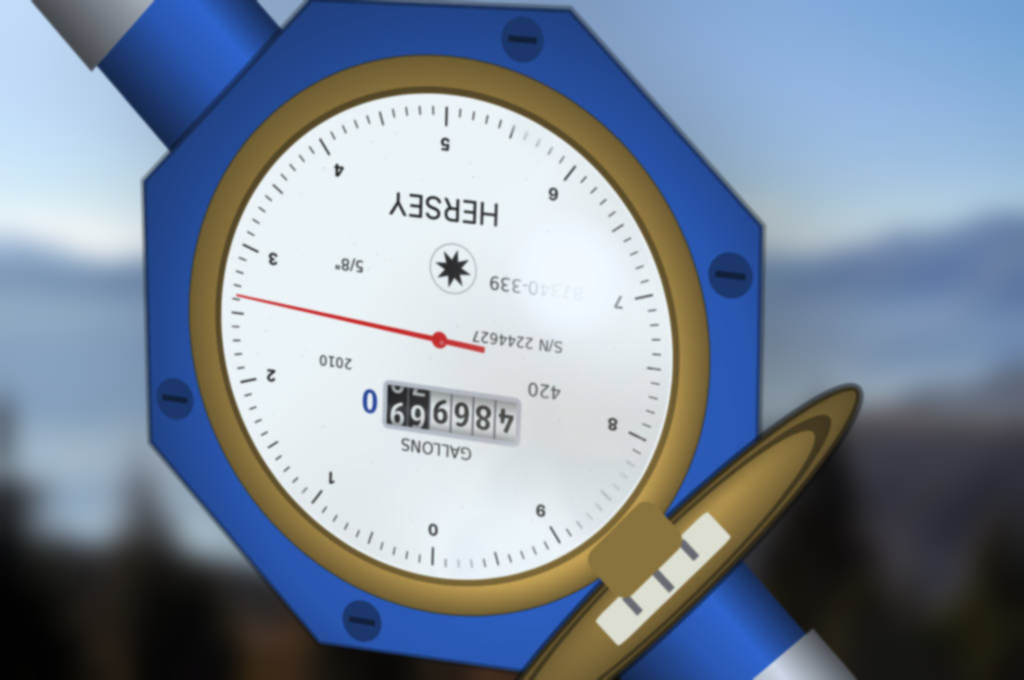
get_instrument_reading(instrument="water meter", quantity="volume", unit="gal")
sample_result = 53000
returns 4869692.6
